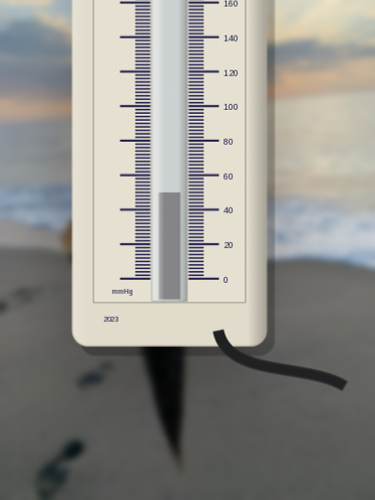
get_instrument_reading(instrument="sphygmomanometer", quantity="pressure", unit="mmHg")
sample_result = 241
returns 50
